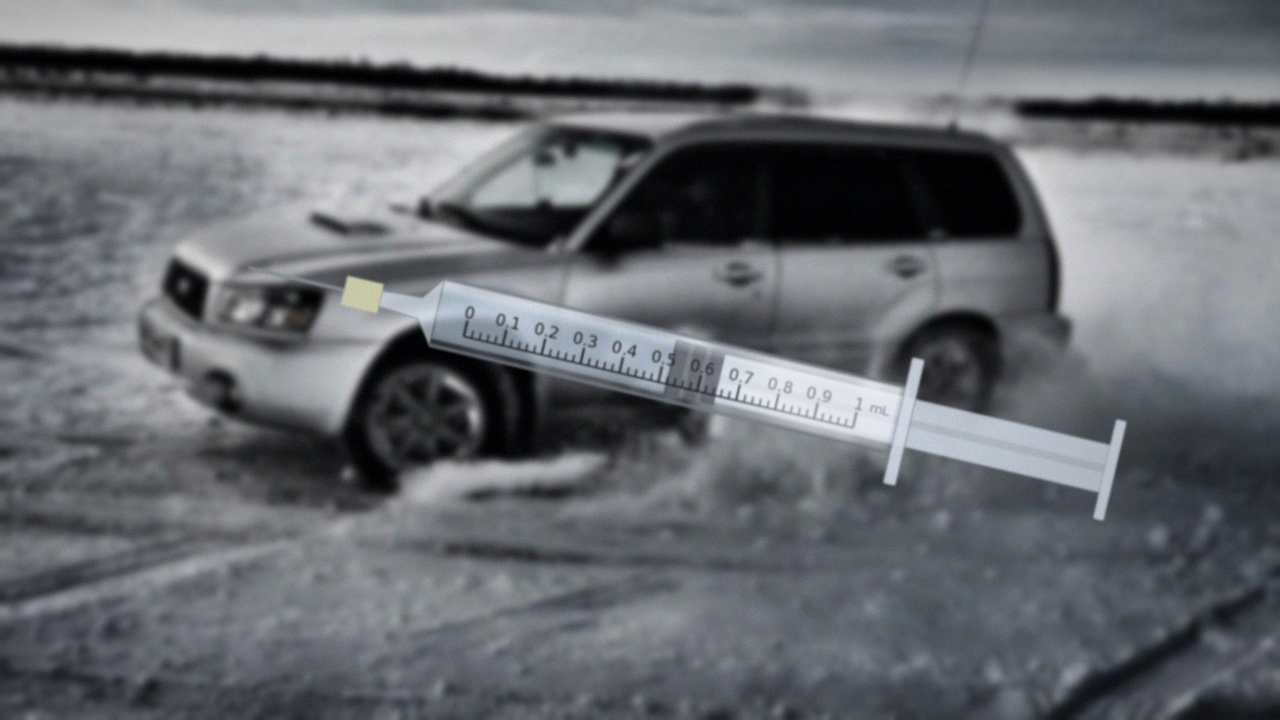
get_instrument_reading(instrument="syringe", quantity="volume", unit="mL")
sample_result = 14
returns 0.52
